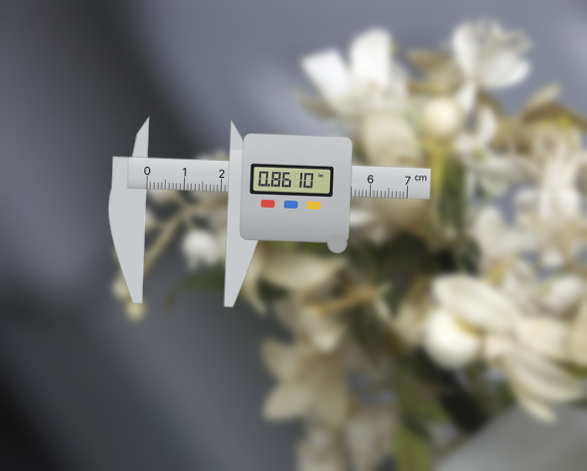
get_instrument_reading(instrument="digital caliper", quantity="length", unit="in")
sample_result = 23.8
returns 0.8610
